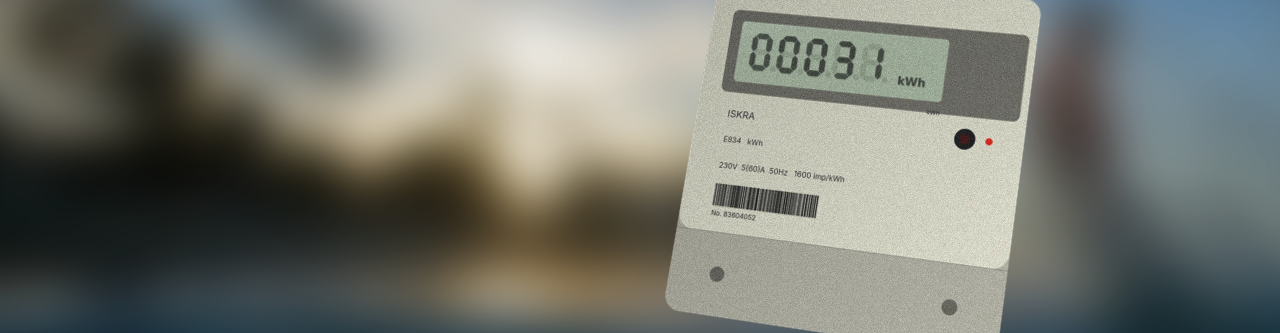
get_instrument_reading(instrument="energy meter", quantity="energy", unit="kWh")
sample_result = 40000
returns 31
